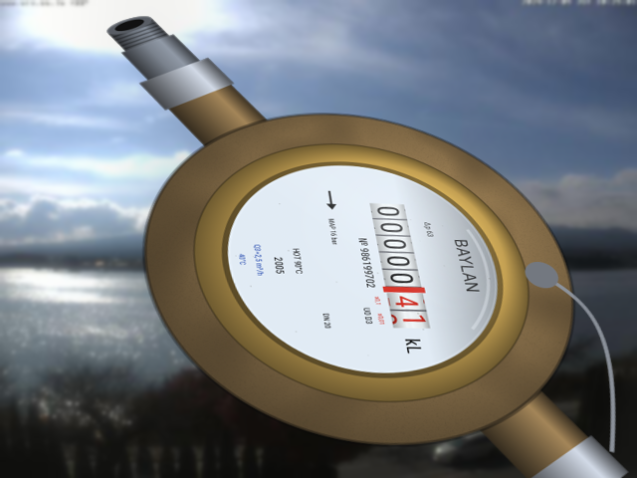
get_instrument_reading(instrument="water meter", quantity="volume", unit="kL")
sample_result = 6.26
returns 0.41
